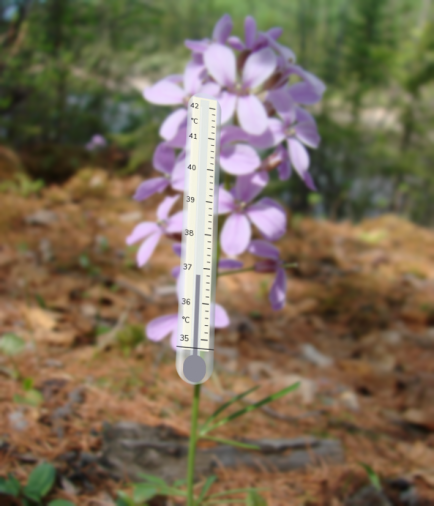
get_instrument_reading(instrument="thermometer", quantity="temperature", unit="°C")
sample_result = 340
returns 36.8
